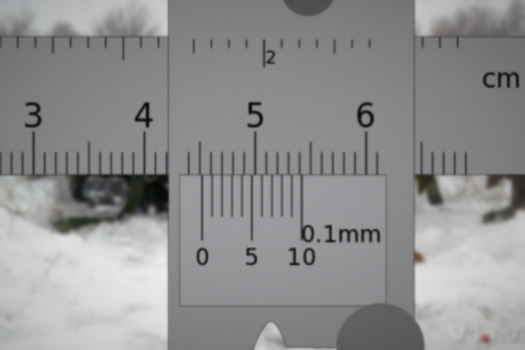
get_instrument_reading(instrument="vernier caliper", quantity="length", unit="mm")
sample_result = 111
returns 45.2
